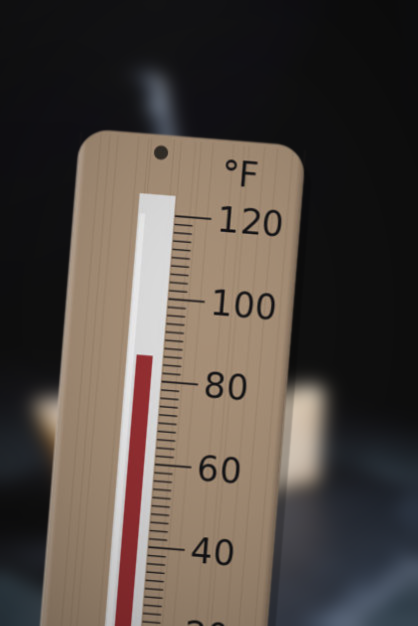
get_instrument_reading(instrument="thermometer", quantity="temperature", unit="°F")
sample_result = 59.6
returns 86
